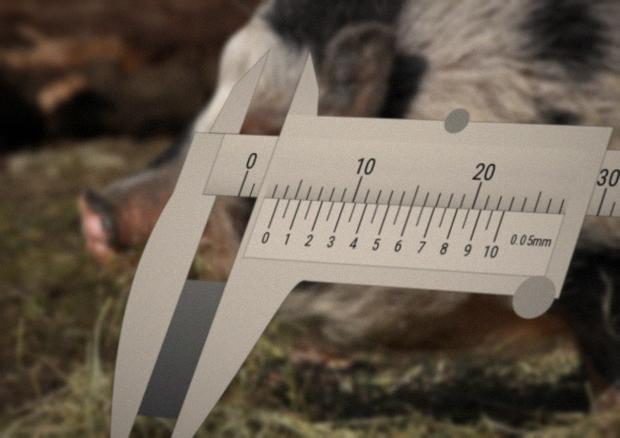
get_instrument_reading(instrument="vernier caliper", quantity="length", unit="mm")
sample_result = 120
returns 3.6
